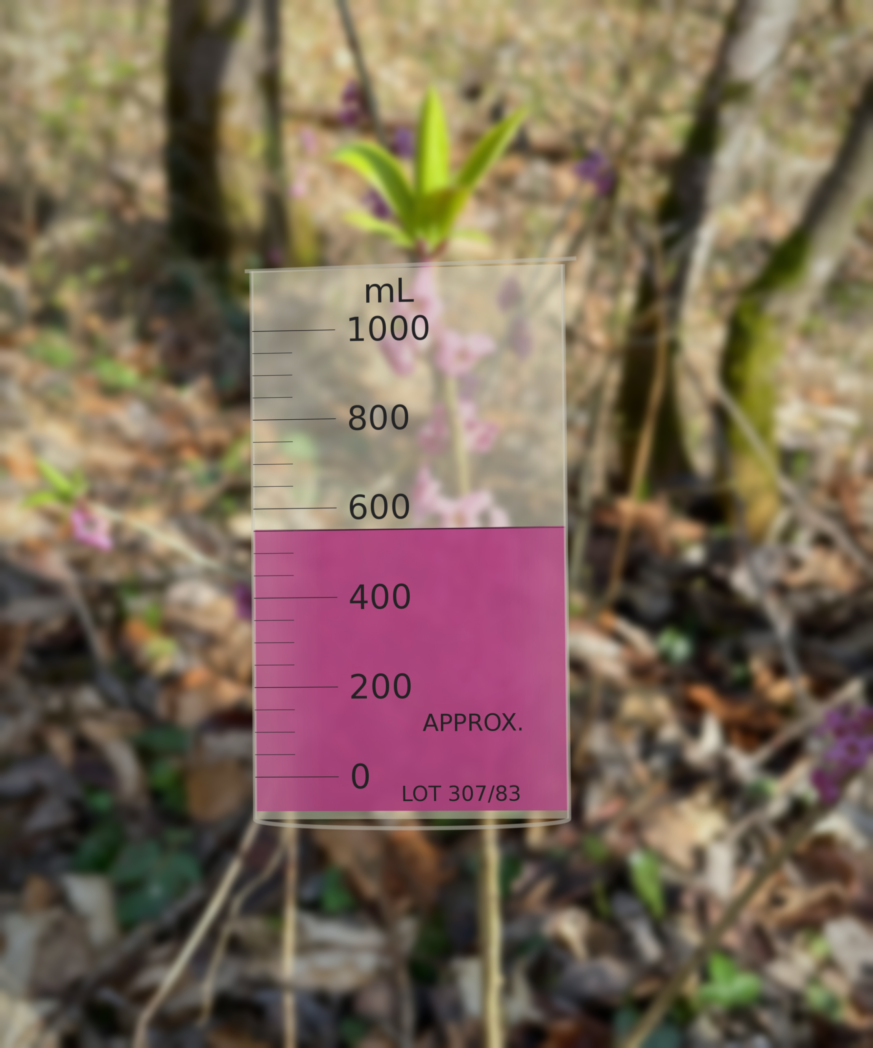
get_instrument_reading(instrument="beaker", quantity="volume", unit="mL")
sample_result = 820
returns 550
